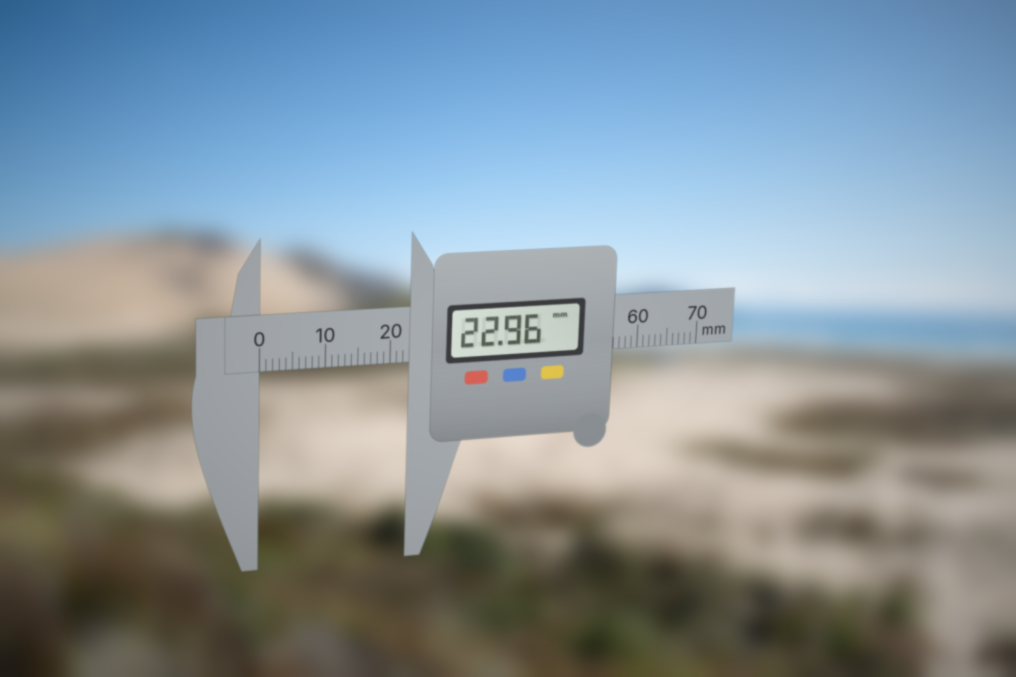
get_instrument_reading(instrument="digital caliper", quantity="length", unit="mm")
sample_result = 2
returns 22.96
